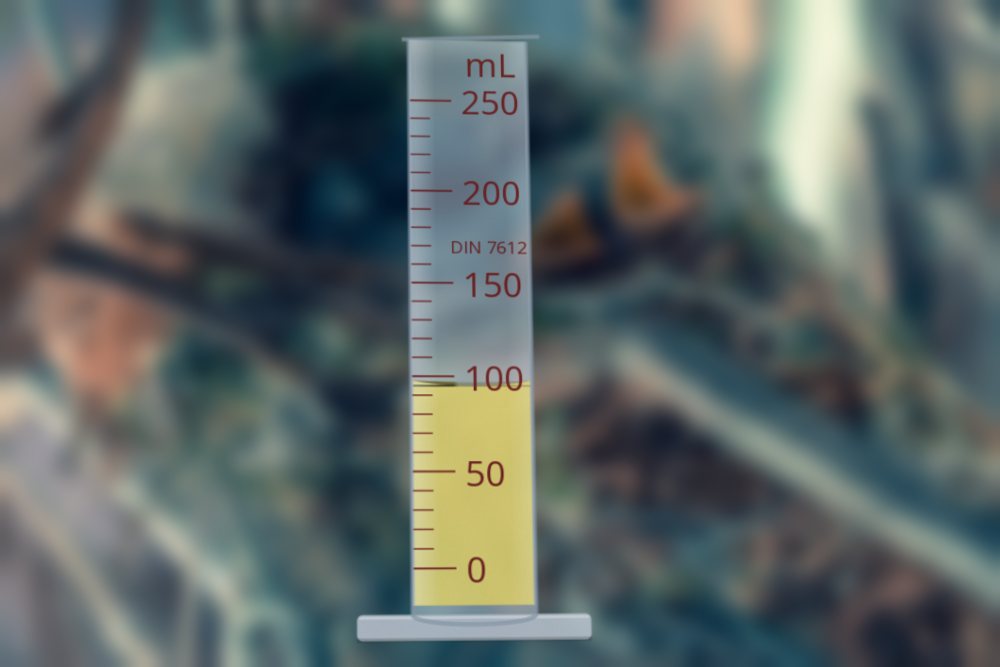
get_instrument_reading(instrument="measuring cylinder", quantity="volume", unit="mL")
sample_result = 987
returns 95
